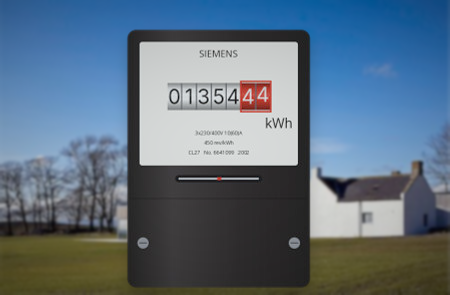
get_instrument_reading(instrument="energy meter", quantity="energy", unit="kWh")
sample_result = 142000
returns 1354.44
